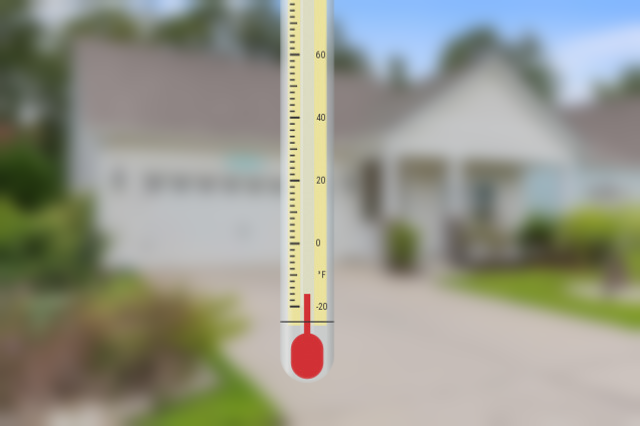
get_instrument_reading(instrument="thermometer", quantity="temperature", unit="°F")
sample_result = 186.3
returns -16
